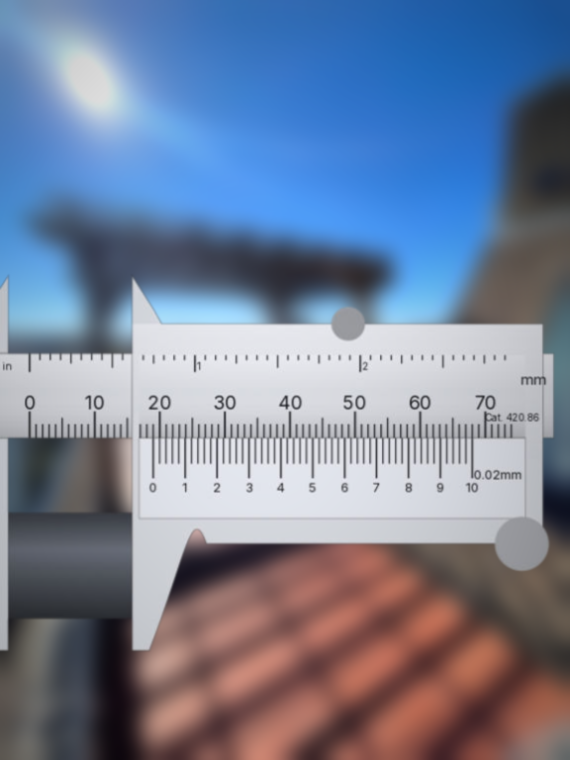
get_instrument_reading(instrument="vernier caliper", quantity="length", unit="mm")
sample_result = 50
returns 19.0
